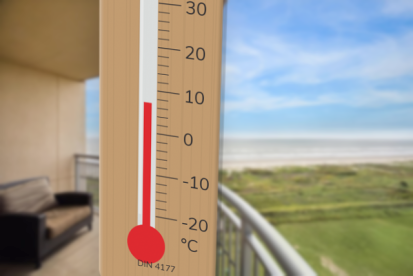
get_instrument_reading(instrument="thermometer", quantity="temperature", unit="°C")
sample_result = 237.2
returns 7
